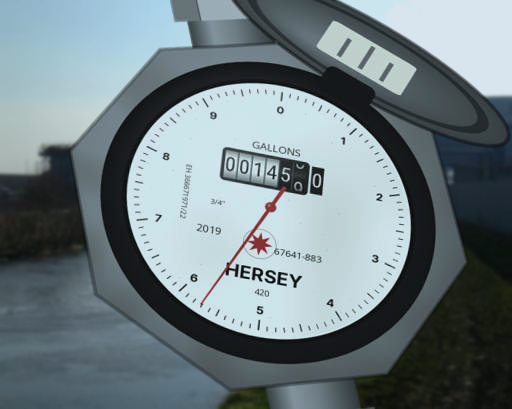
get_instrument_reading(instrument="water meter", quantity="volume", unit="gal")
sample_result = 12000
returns 14585.7
